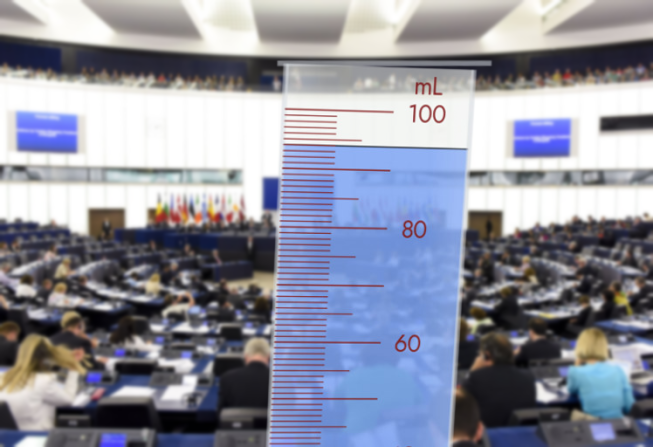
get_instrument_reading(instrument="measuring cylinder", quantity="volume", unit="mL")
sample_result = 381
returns 94
